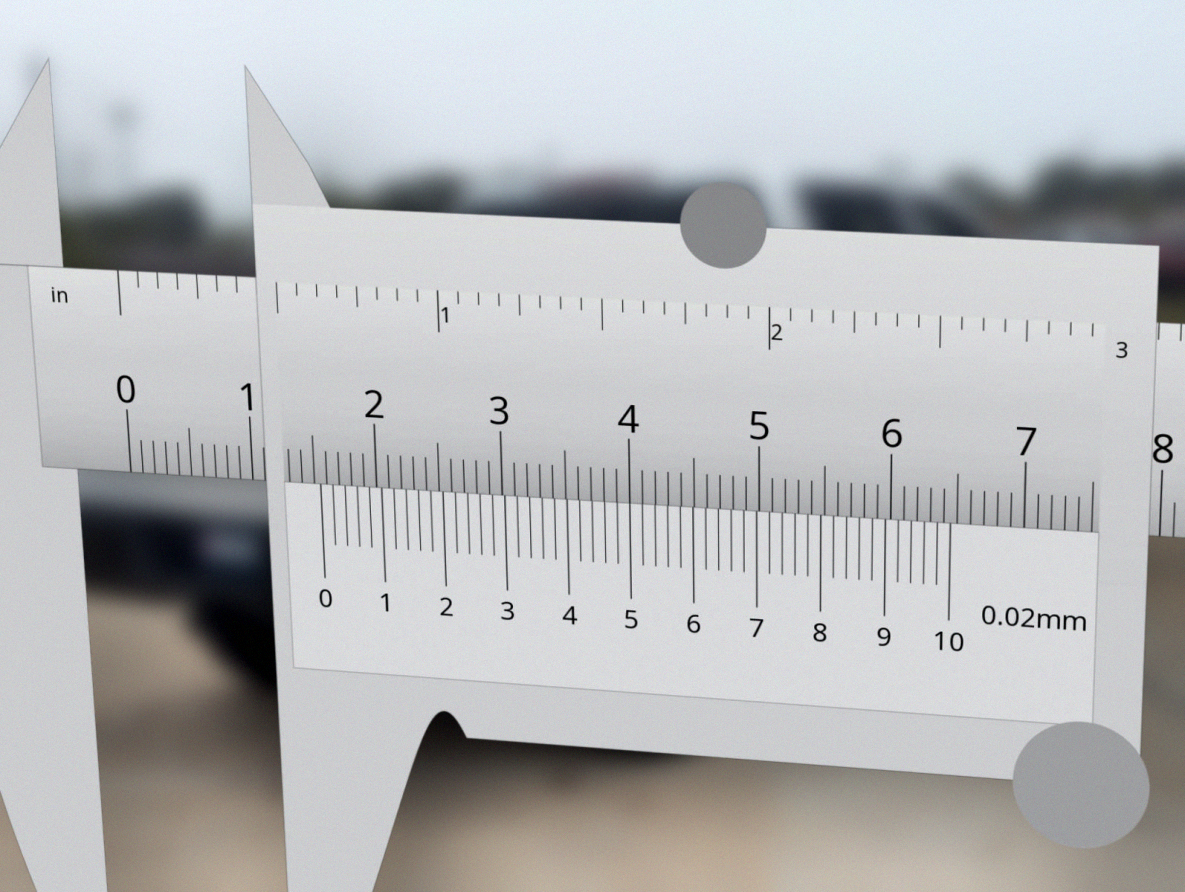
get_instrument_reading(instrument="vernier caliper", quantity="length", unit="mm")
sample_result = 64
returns 15.5
